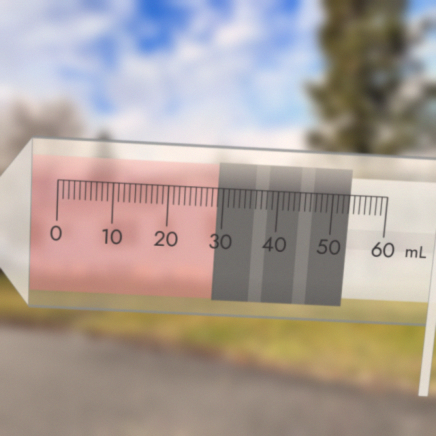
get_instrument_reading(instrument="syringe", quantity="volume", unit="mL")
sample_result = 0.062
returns 29
